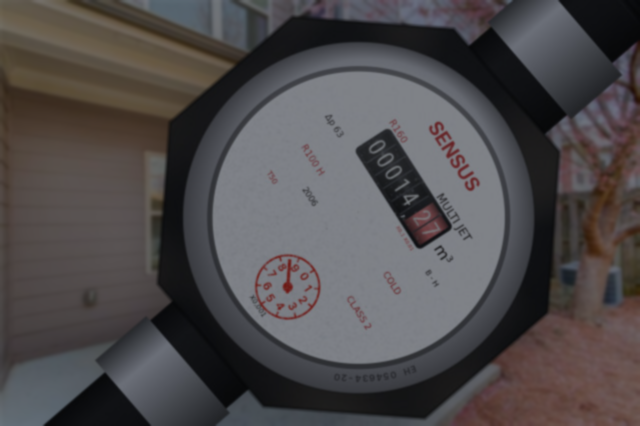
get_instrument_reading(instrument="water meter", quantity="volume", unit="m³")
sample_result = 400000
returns 14.278
